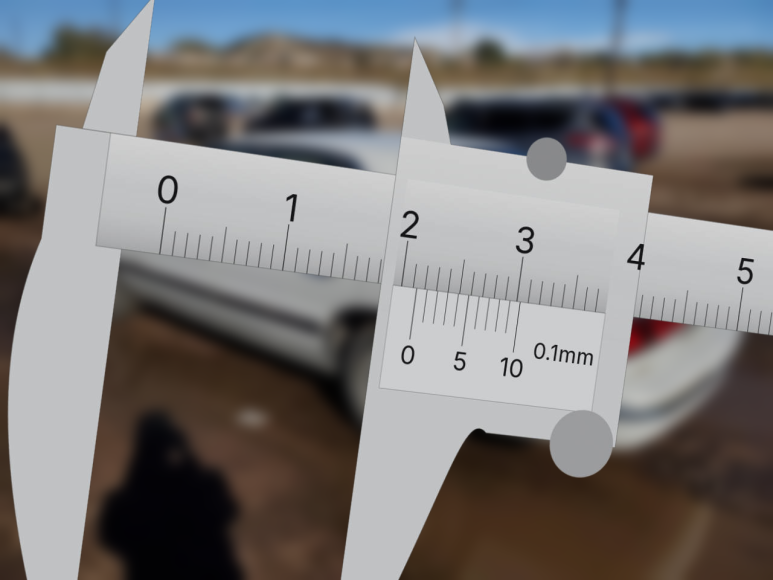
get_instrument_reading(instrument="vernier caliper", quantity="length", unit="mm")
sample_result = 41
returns 21.3
